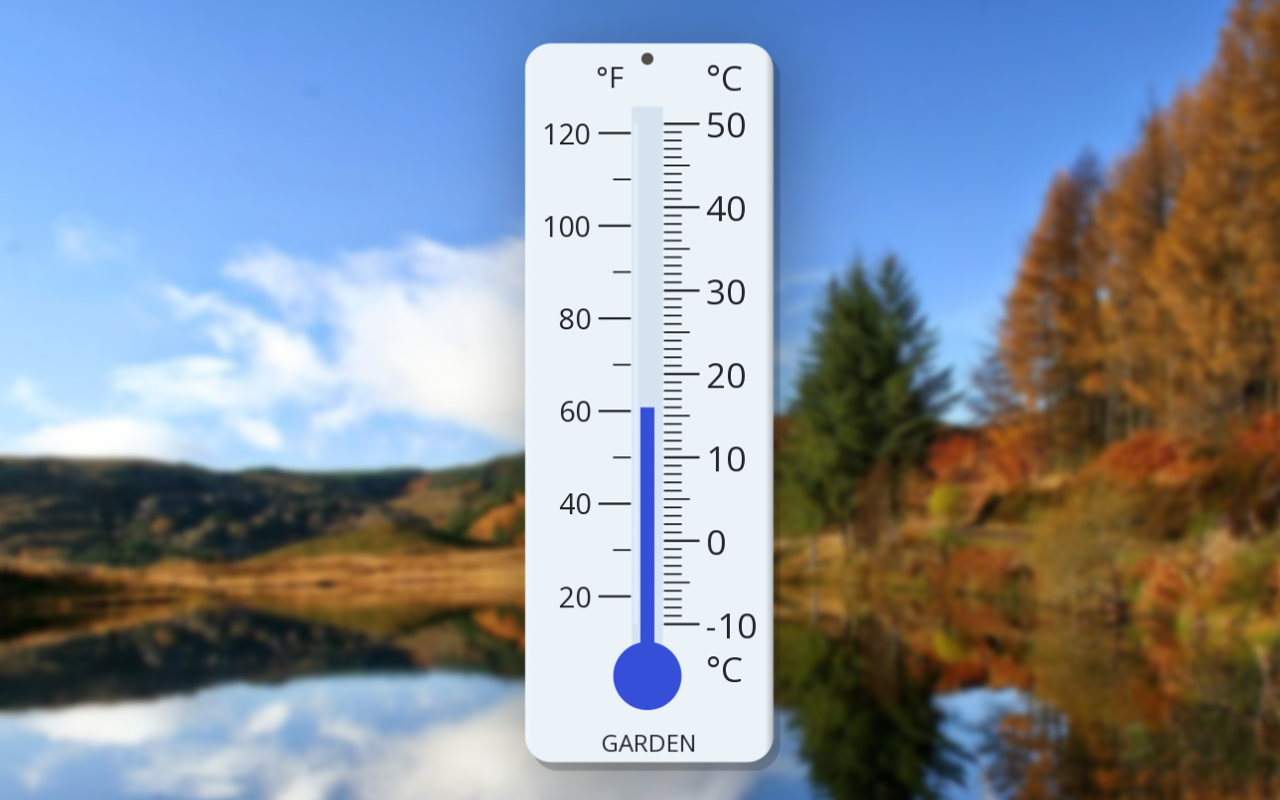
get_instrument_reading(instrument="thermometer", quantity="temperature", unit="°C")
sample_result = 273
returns 16
